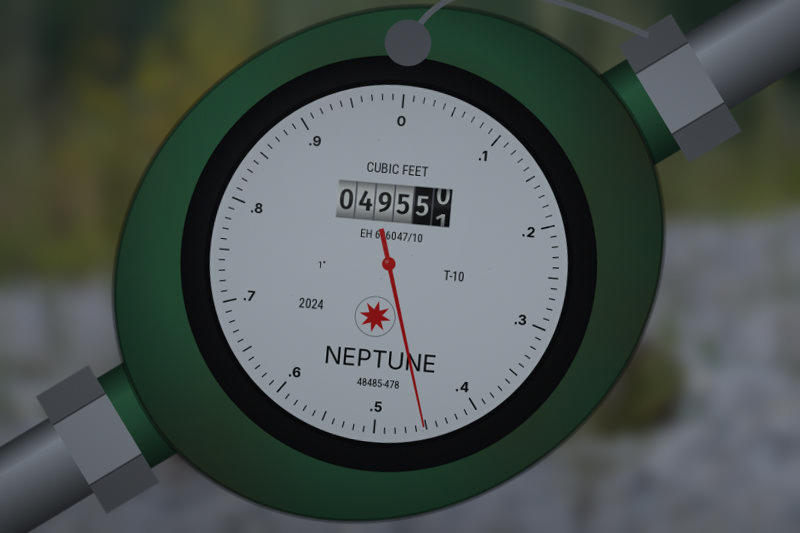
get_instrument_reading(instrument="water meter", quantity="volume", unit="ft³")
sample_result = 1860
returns 49550.45
